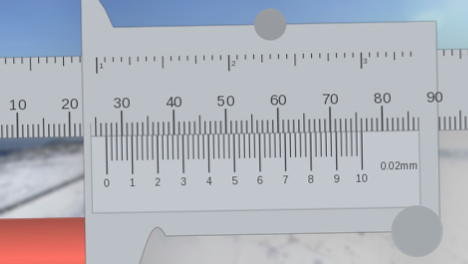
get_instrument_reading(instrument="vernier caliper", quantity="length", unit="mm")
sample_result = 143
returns 27.0
